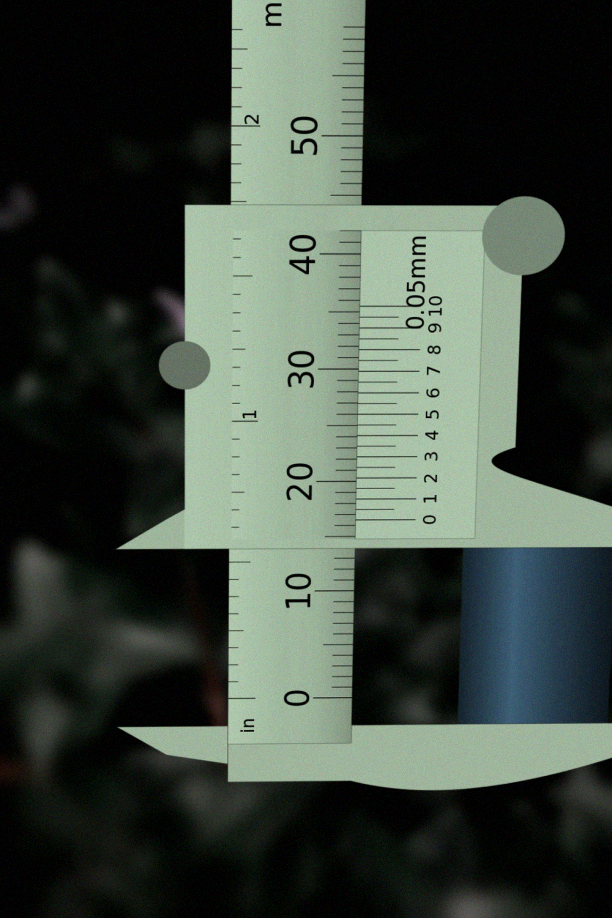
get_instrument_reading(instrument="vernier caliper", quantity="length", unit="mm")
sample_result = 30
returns 16.5
